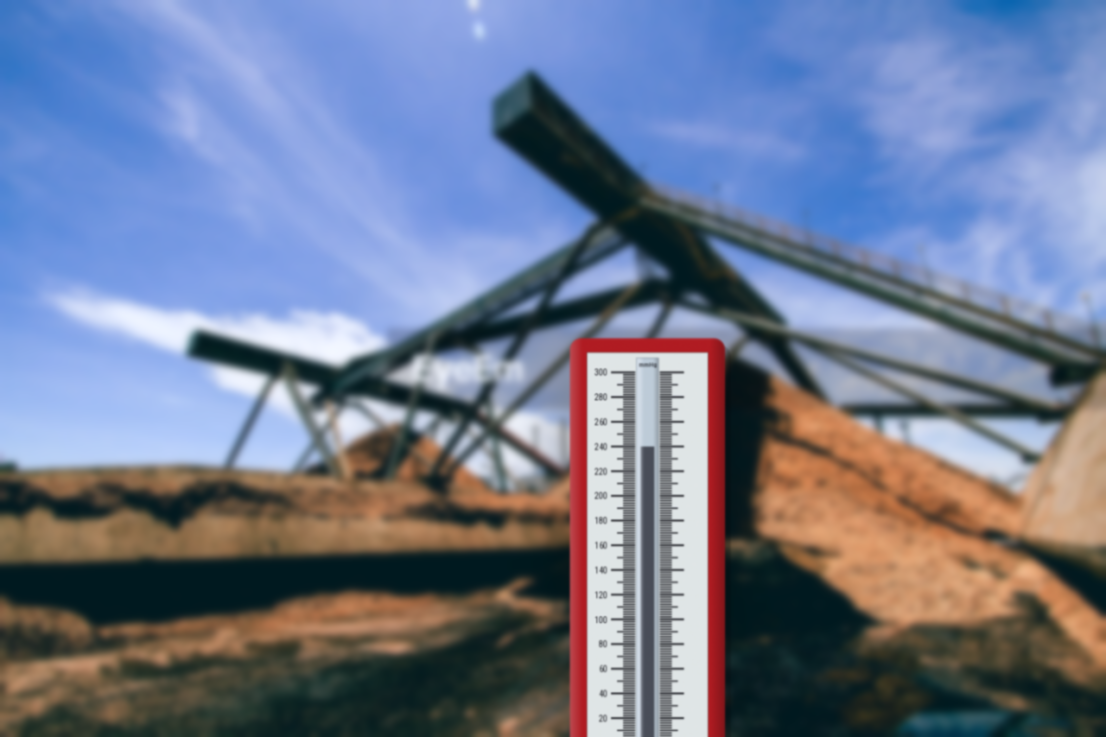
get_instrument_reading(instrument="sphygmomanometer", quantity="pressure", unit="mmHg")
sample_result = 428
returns 240
